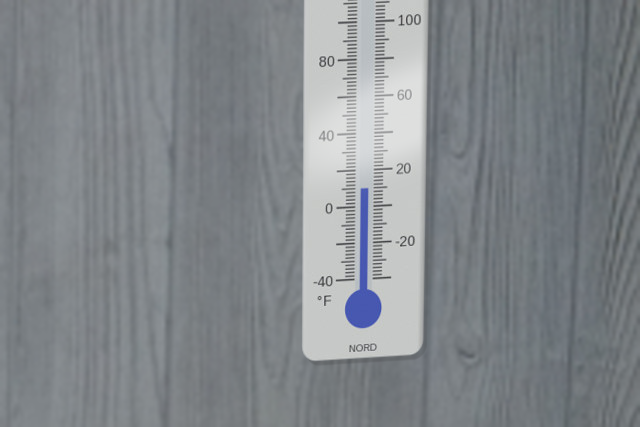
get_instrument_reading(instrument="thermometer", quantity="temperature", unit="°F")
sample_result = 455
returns 10
